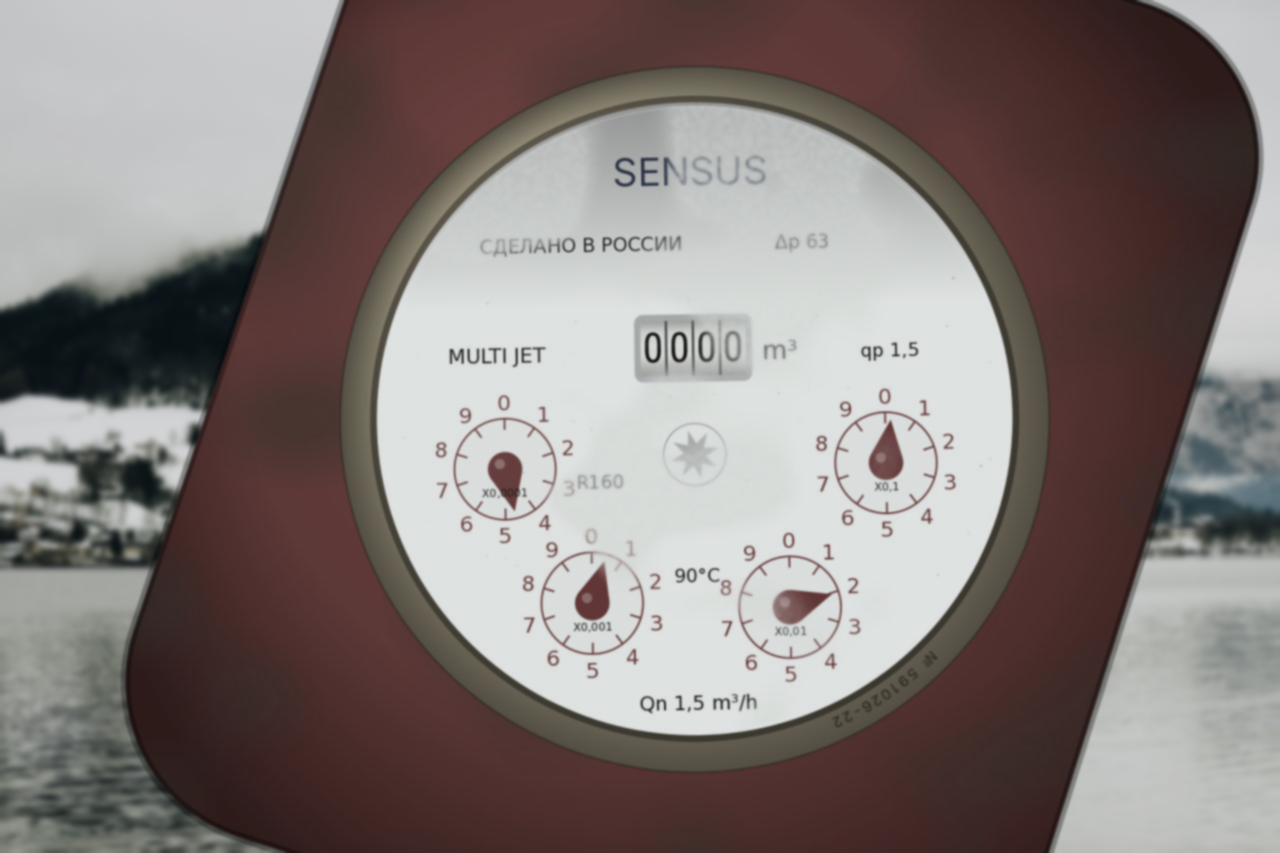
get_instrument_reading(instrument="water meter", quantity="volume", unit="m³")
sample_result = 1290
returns 0.0204
